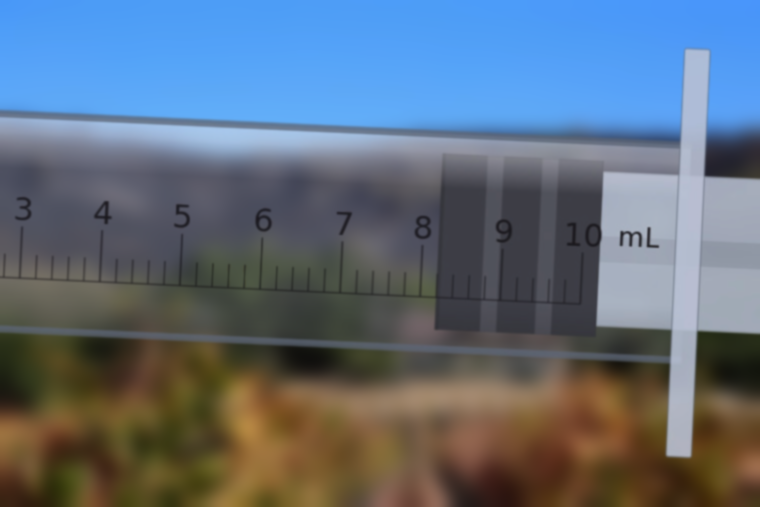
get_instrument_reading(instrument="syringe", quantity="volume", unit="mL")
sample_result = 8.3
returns 8.2
